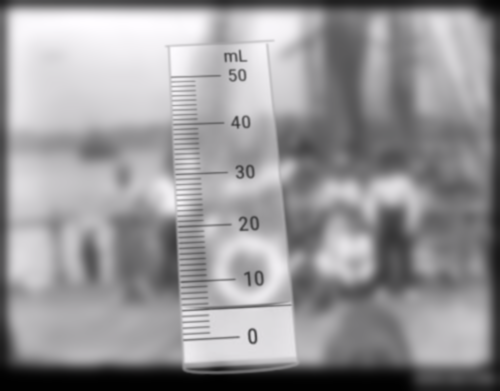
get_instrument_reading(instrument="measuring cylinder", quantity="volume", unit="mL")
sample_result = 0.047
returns 5
